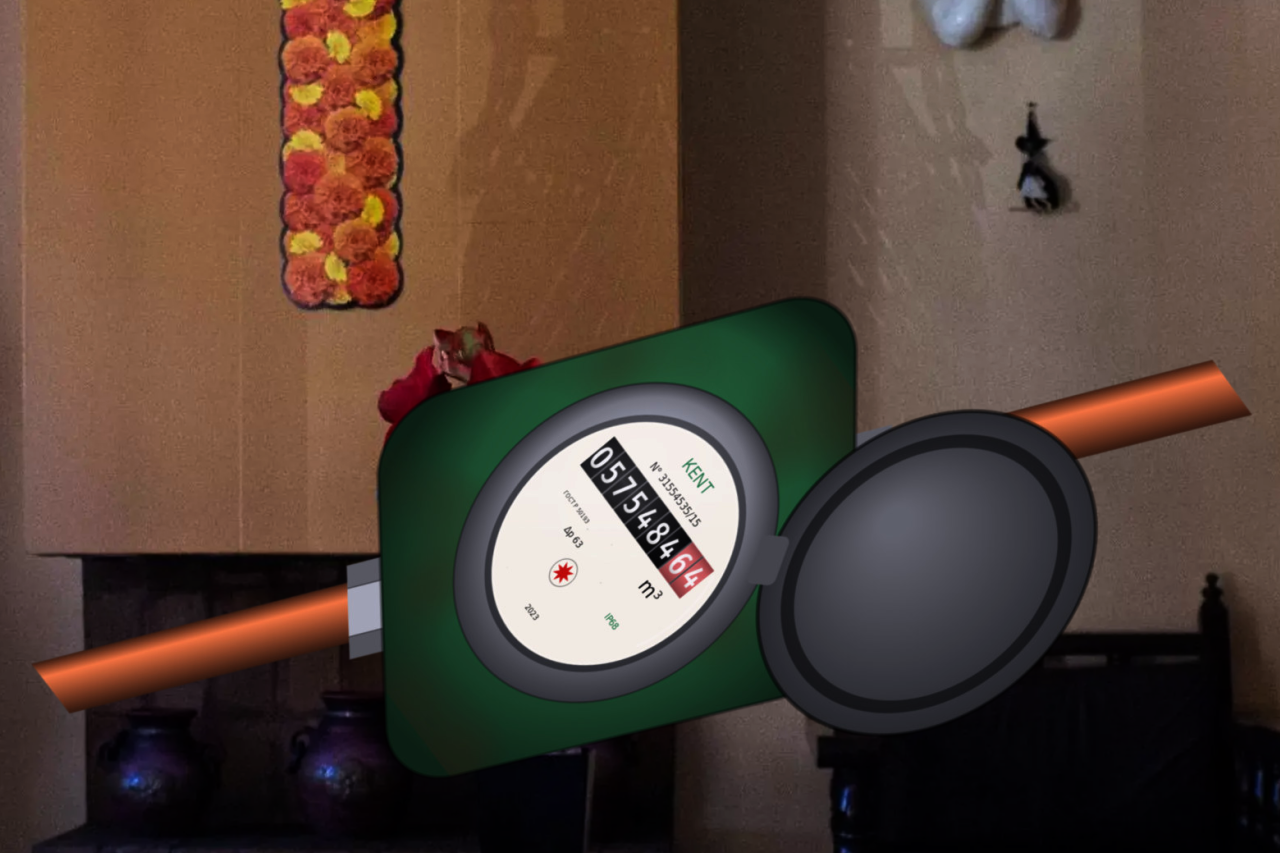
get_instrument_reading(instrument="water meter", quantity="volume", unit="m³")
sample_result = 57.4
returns 575484.64
